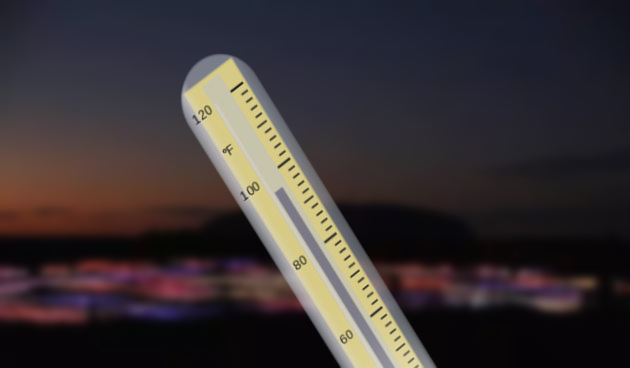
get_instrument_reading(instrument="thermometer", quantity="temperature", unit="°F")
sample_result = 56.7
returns 96
